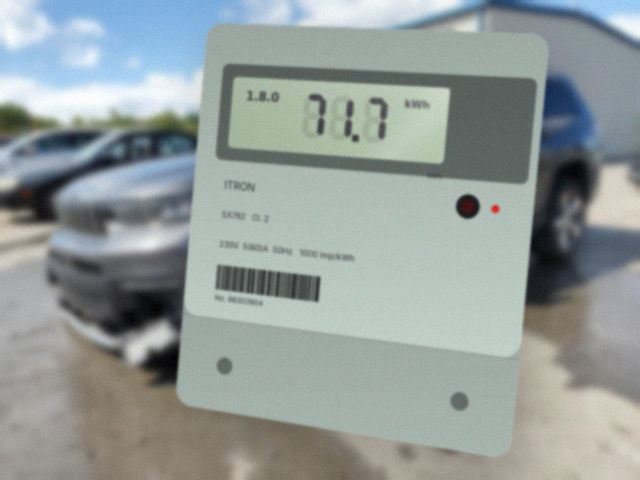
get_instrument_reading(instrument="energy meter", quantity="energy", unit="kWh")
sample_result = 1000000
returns 71.7
